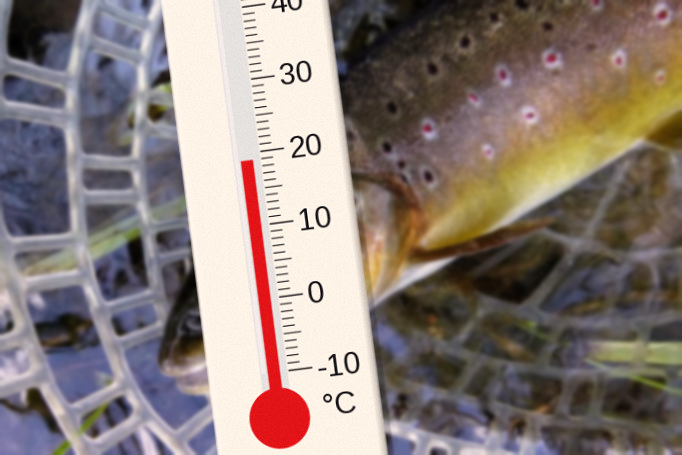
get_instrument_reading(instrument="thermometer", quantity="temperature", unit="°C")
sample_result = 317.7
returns 19
